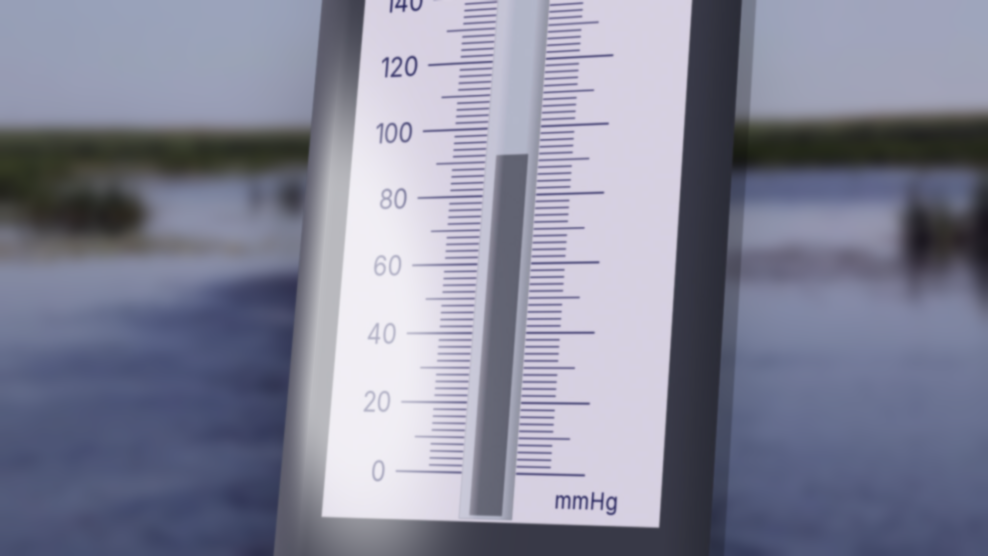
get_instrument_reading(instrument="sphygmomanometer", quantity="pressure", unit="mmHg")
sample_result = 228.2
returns 92
